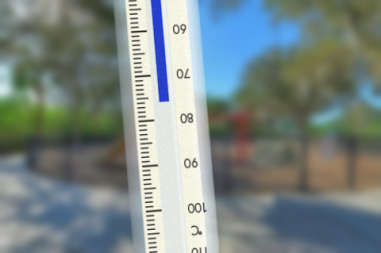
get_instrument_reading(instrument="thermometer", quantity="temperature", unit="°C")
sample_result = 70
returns 76
